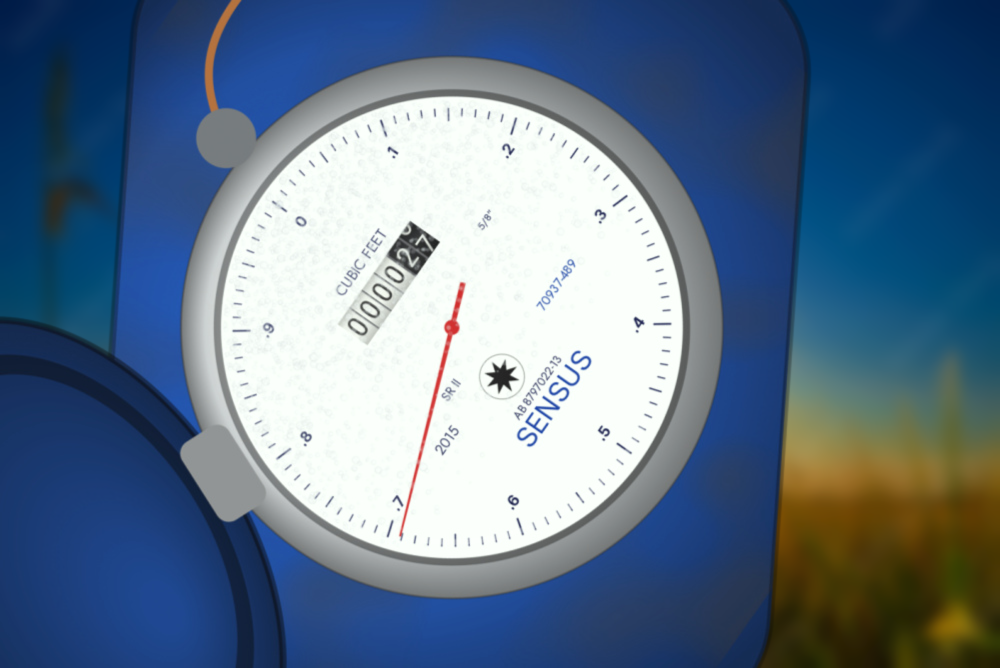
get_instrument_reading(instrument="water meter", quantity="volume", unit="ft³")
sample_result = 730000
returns 26.69
